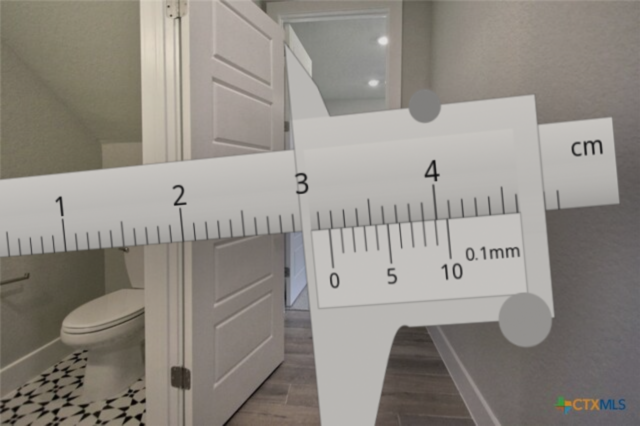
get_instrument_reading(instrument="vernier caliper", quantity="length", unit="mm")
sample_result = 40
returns 31.8
